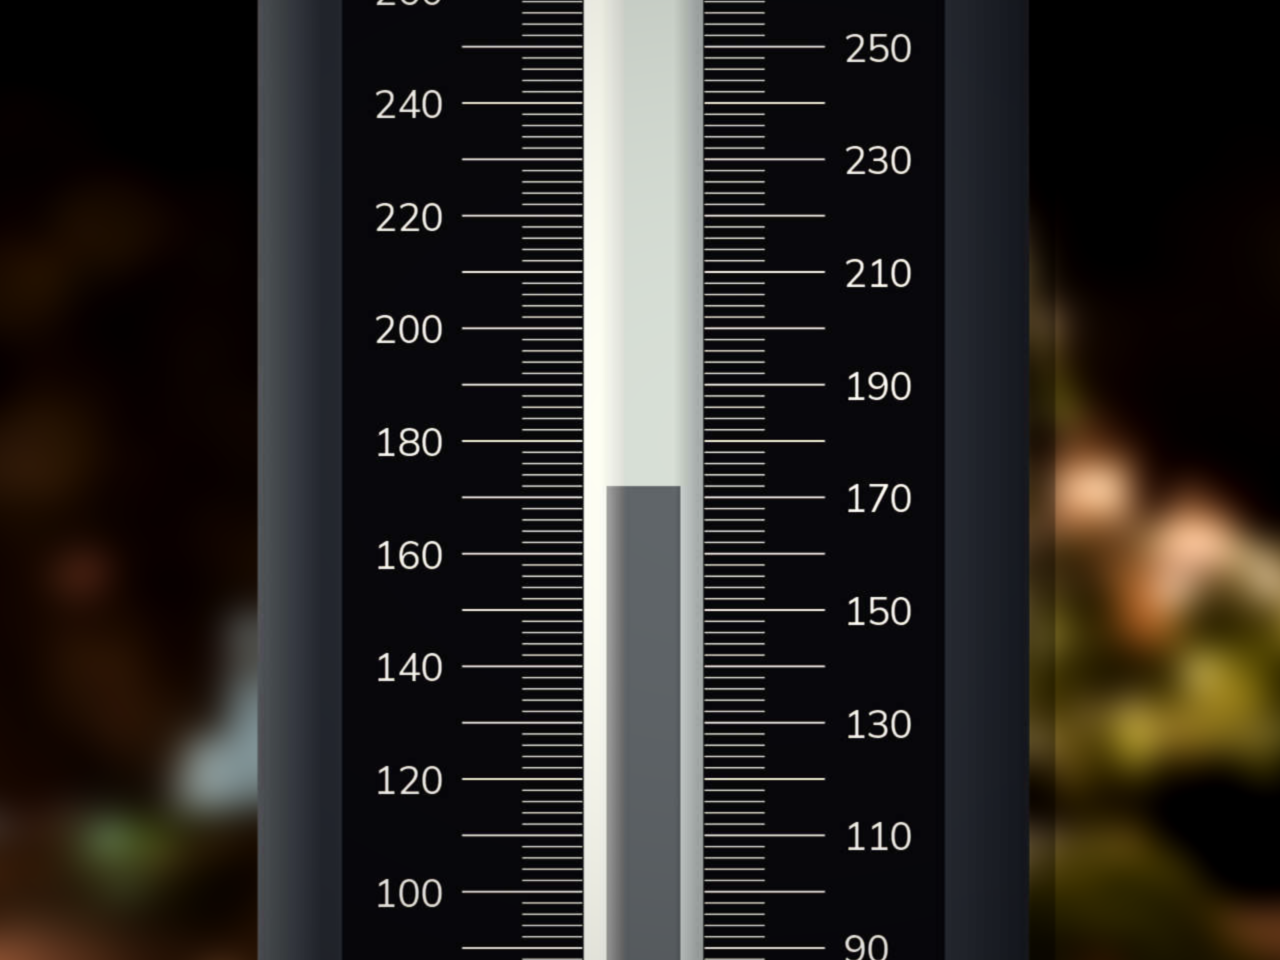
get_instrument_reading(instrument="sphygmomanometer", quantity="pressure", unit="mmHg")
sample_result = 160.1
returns 172
